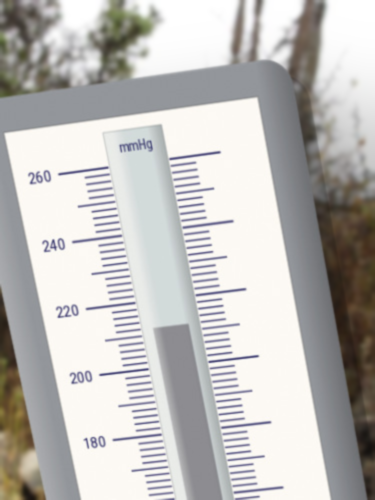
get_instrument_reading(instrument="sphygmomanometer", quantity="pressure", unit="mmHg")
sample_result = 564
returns 212
